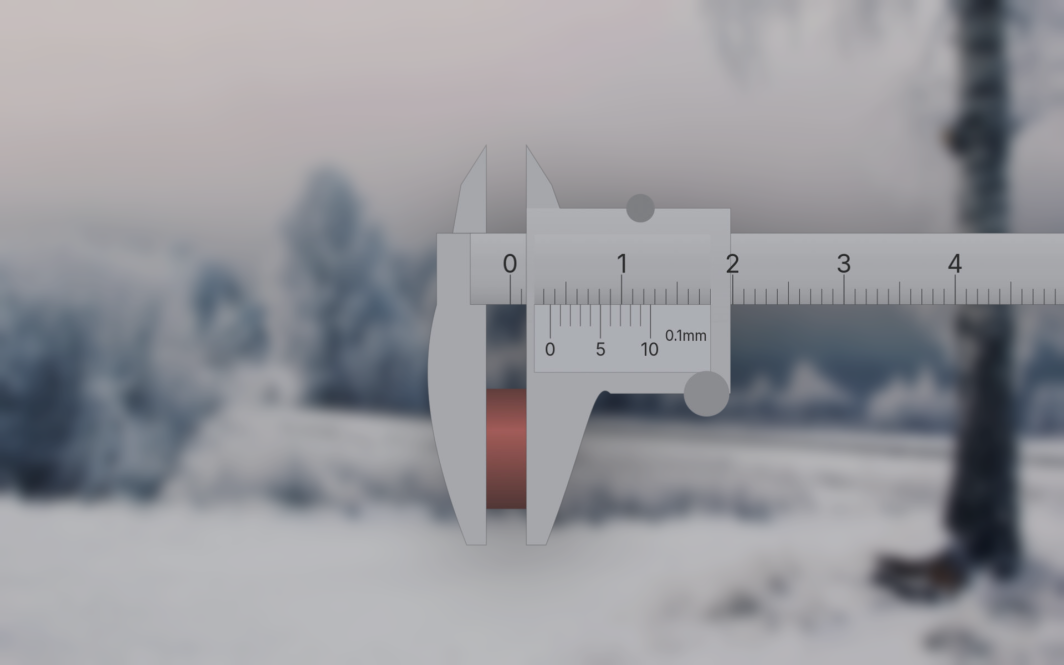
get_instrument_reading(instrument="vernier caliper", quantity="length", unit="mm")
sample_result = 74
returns 3.6
